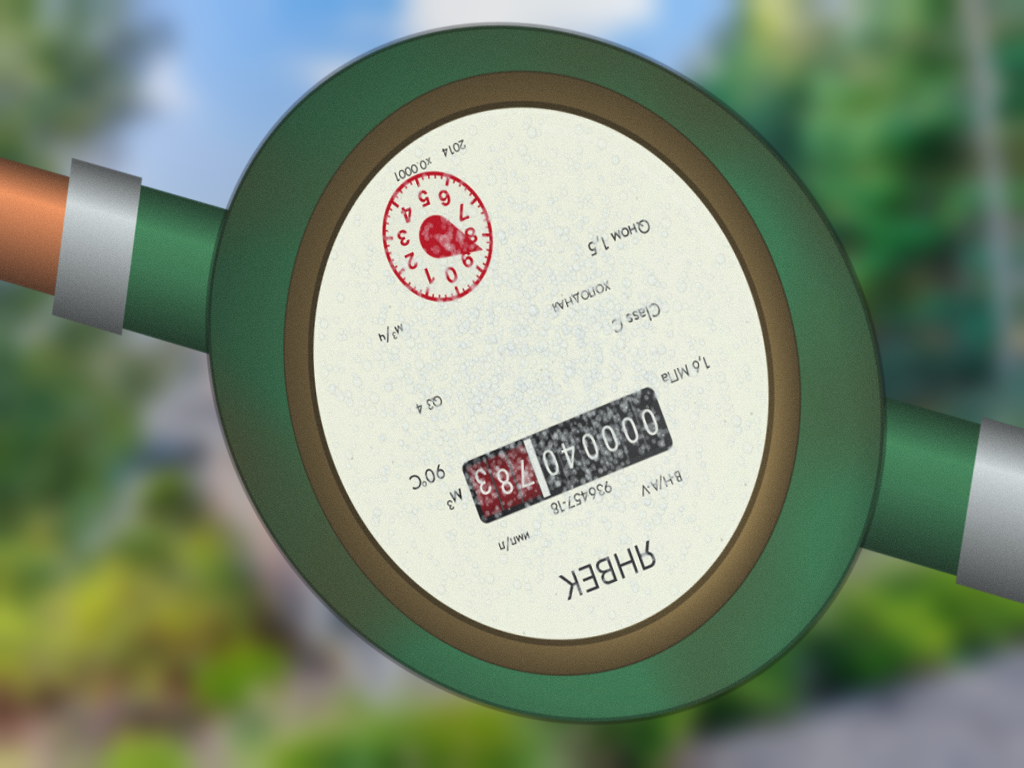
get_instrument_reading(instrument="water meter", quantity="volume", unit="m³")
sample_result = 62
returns 40.7828
